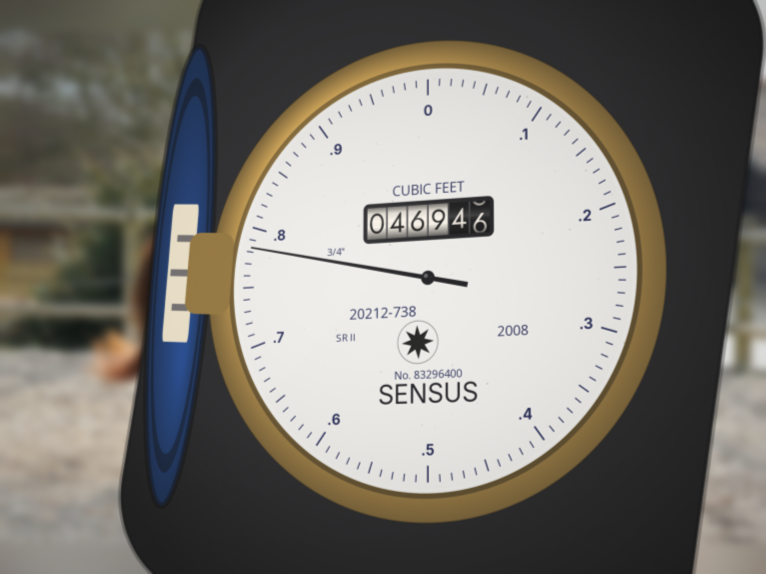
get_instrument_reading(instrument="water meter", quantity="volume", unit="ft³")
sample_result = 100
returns 46945.78
